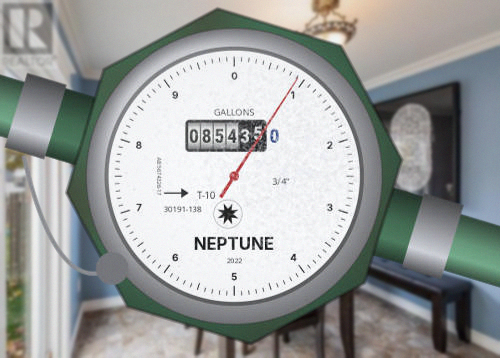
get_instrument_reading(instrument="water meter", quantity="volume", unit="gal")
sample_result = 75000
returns 854350.9
